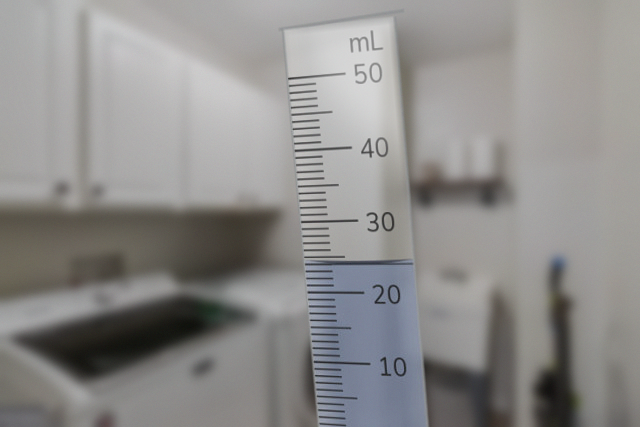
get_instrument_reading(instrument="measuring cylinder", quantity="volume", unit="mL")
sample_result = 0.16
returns 24
